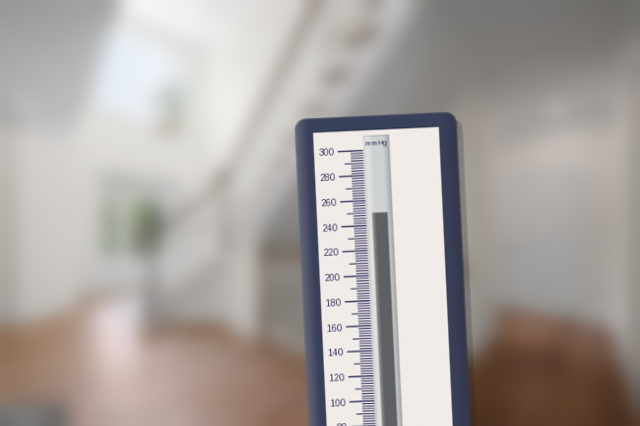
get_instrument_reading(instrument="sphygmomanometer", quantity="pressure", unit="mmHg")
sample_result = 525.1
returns 250
